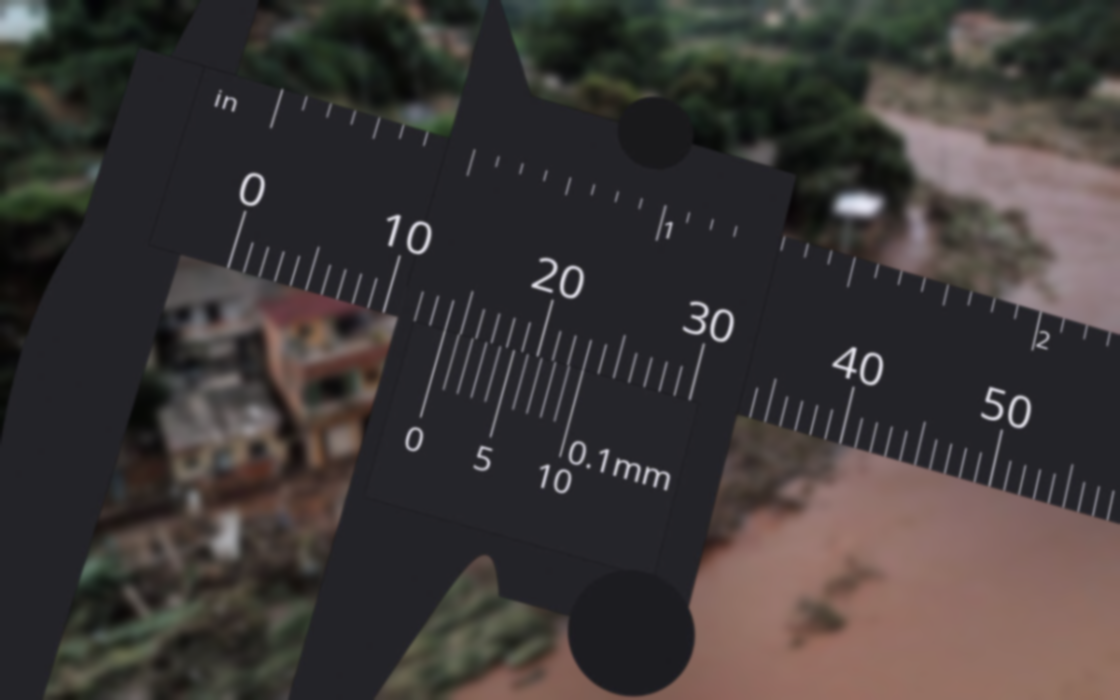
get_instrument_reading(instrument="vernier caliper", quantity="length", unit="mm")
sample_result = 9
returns 14.0
